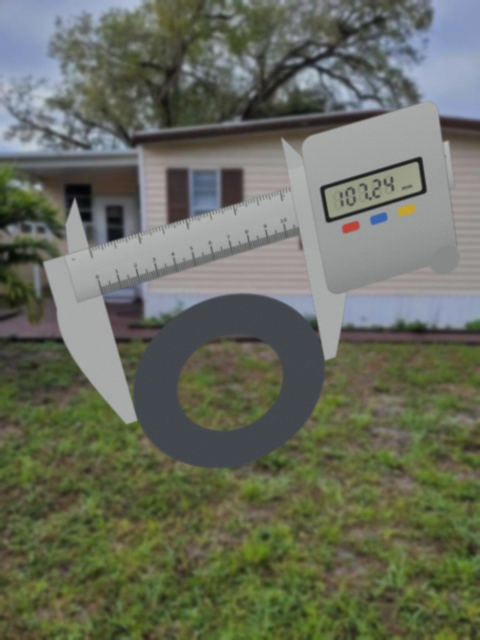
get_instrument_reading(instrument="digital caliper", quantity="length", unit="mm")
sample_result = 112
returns 107.24
